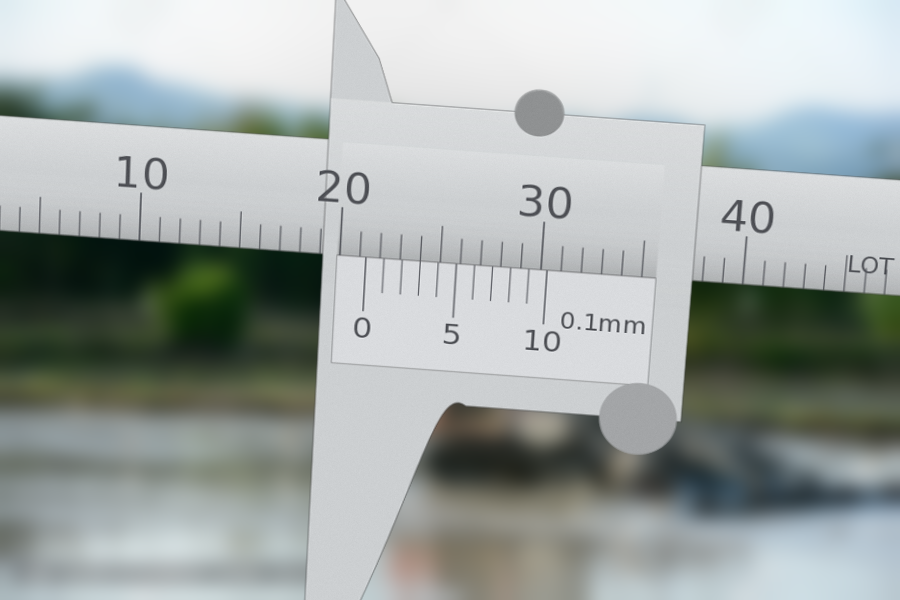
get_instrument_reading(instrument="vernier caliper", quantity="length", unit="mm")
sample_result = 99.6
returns 21.3
